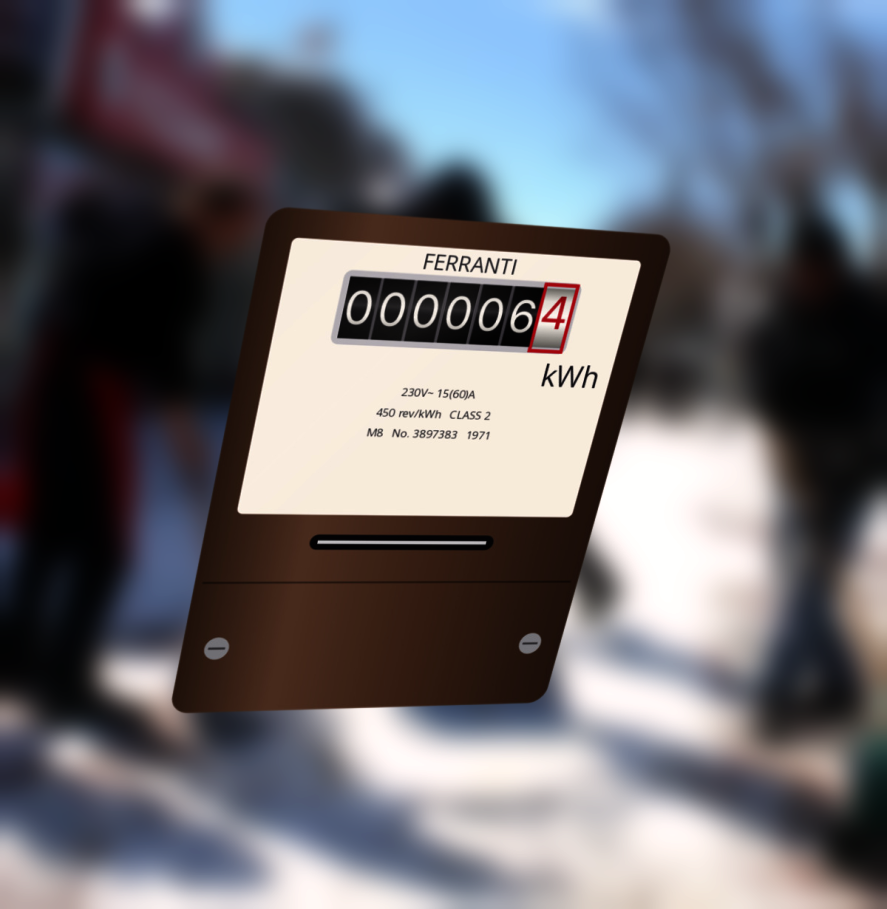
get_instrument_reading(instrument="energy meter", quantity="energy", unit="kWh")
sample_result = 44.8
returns 6.4
